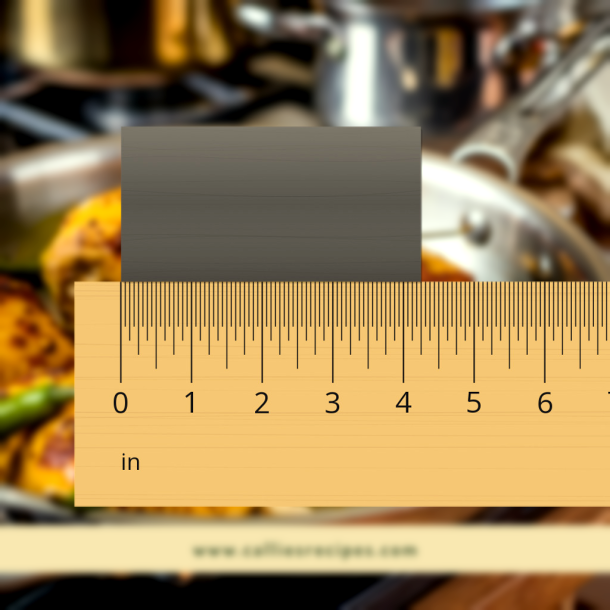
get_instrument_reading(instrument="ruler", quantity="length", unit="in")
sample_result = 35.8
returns 4.25
